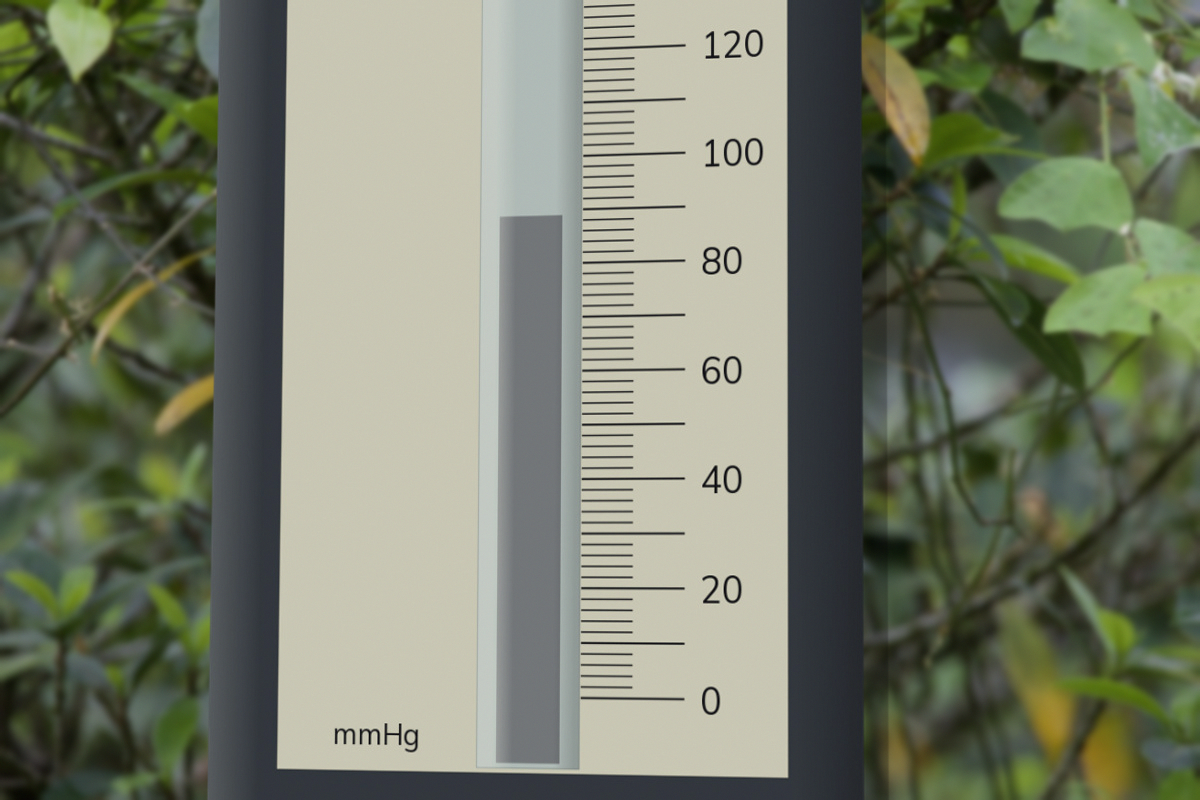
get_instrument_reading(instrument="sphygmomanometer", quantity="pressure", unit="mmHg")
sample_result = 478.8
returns 89
